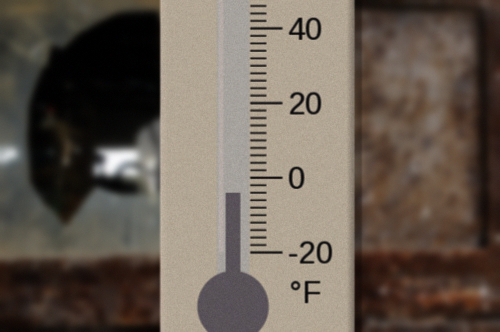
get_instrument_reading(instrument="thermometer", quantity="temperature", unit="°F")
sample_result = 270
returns -4
